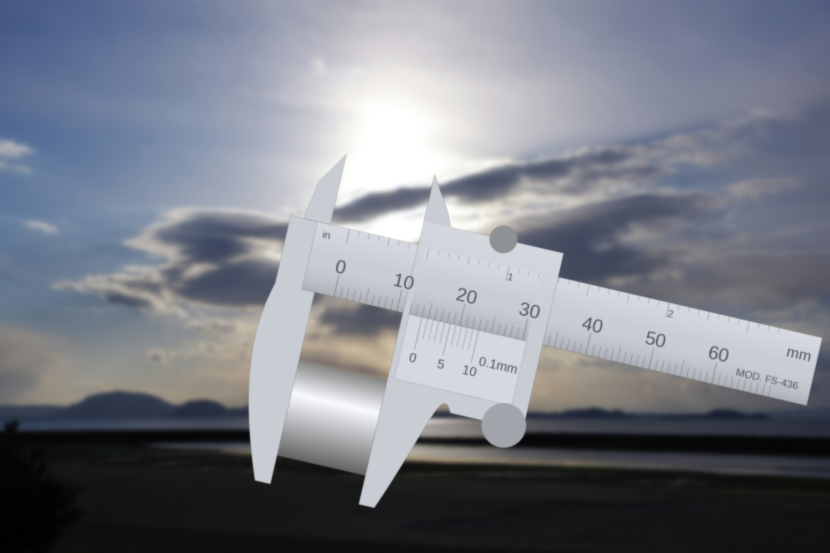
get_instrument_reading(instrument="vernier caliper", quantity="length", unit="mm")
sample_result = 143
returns 14.0
